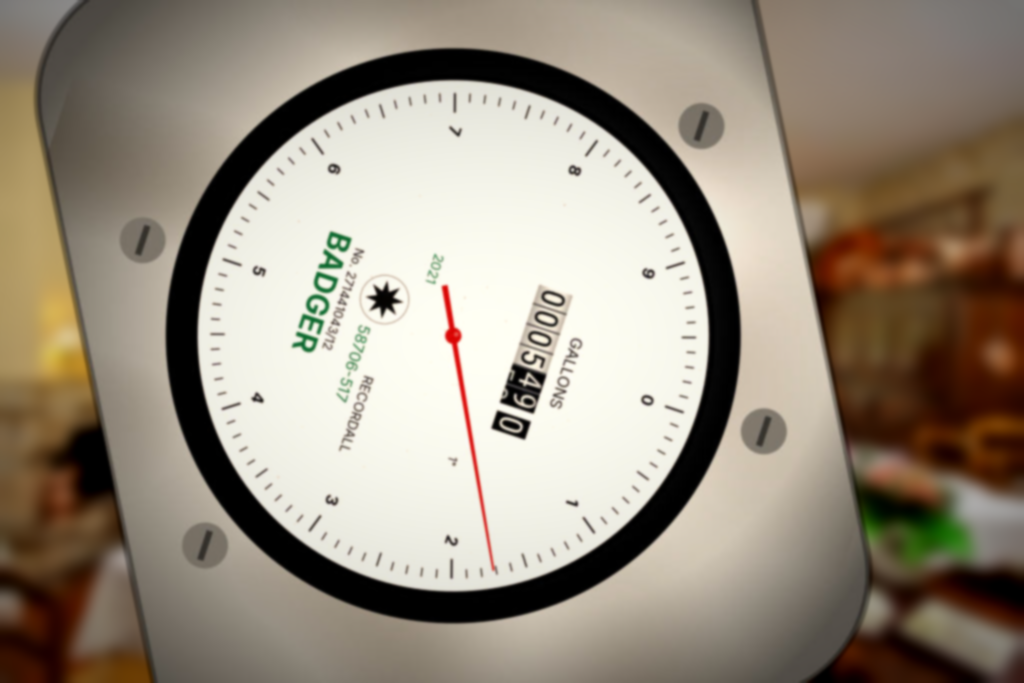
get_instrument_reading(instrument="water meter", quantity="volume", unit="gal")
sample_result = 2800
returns 5491.7
